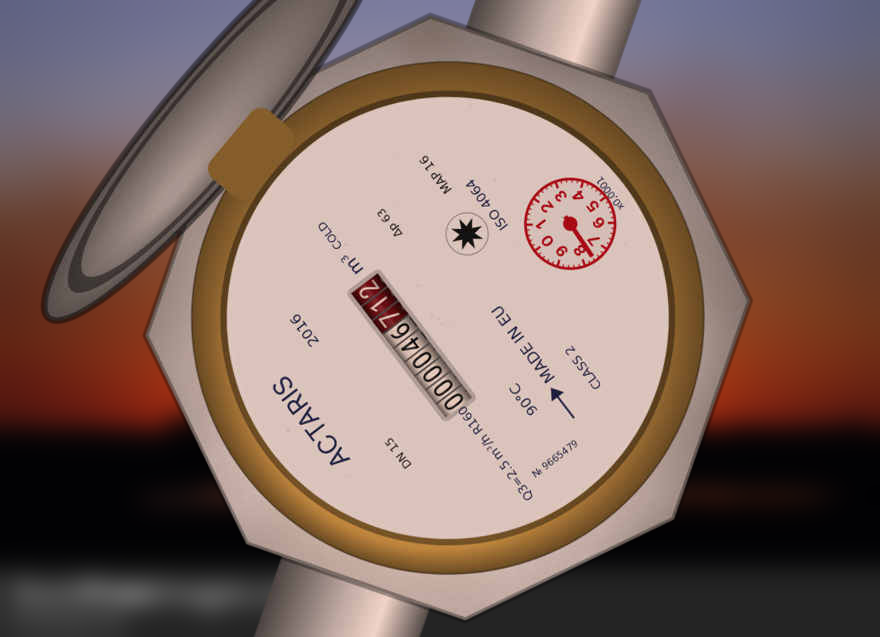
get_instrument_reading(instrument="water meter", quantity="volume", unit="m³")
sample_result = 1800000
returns 46.7127
